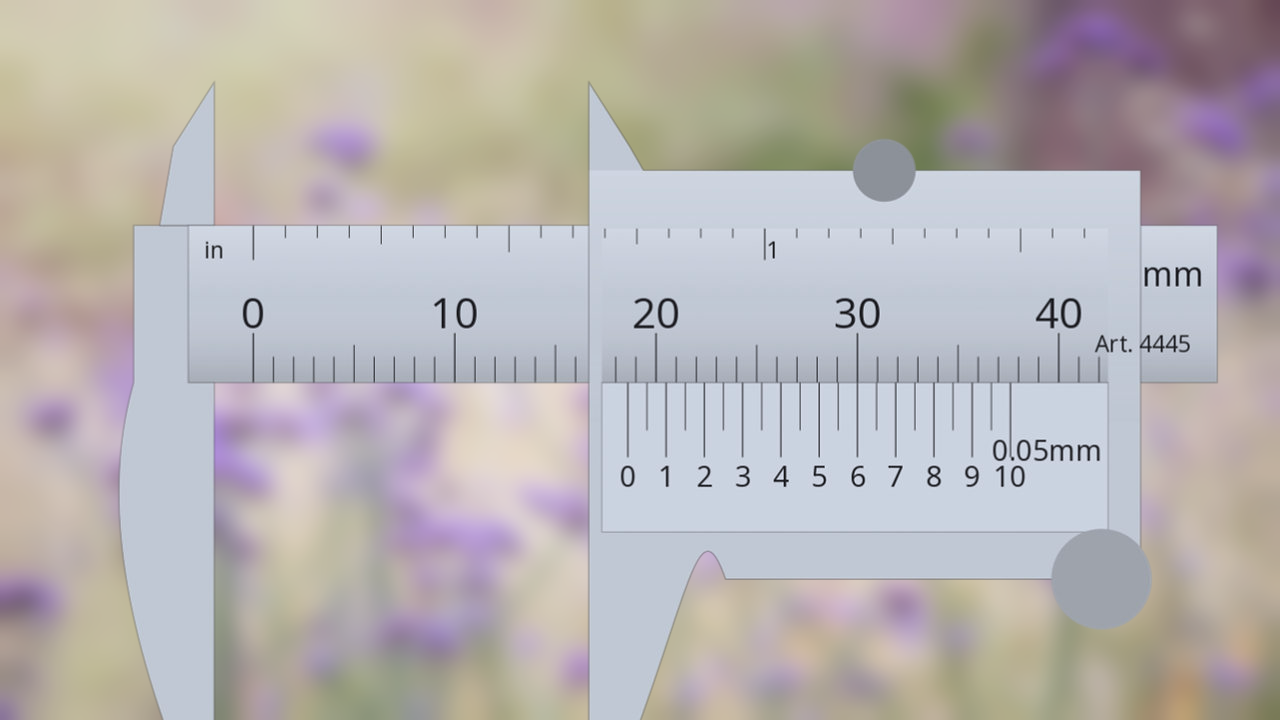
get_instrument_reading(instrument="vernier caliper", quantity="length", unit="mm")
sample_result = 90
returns 18.6
